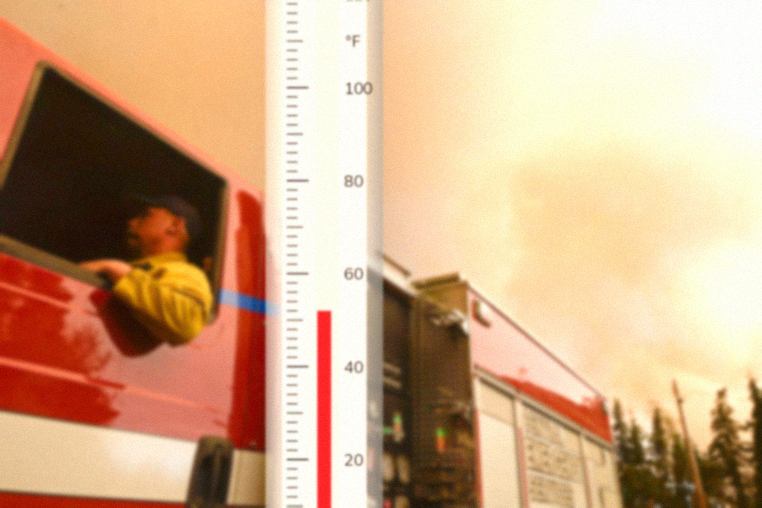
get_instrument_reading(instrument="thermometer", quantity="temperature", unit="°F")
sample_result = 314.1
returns 52
